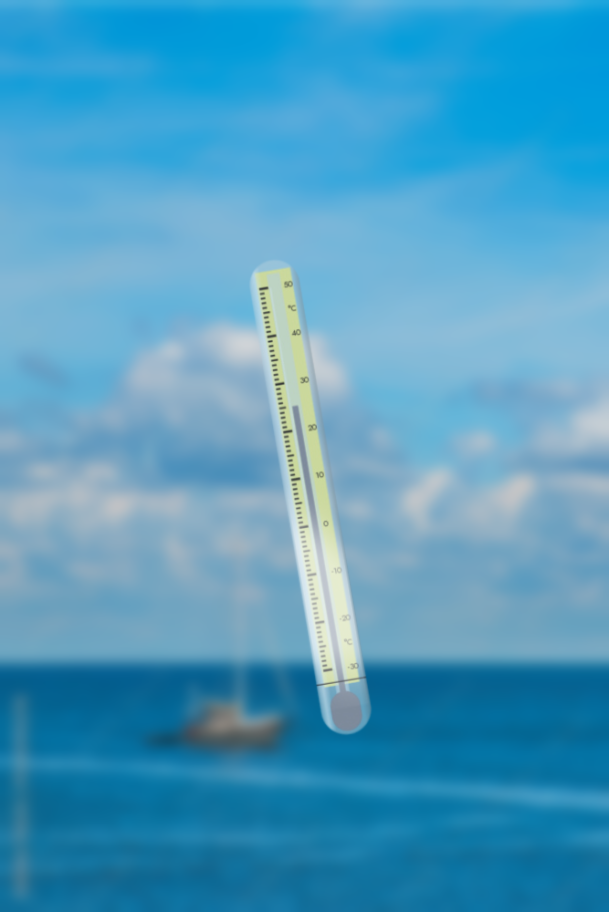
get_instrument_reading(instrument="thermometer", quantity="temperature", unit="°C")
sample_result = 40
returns 25
